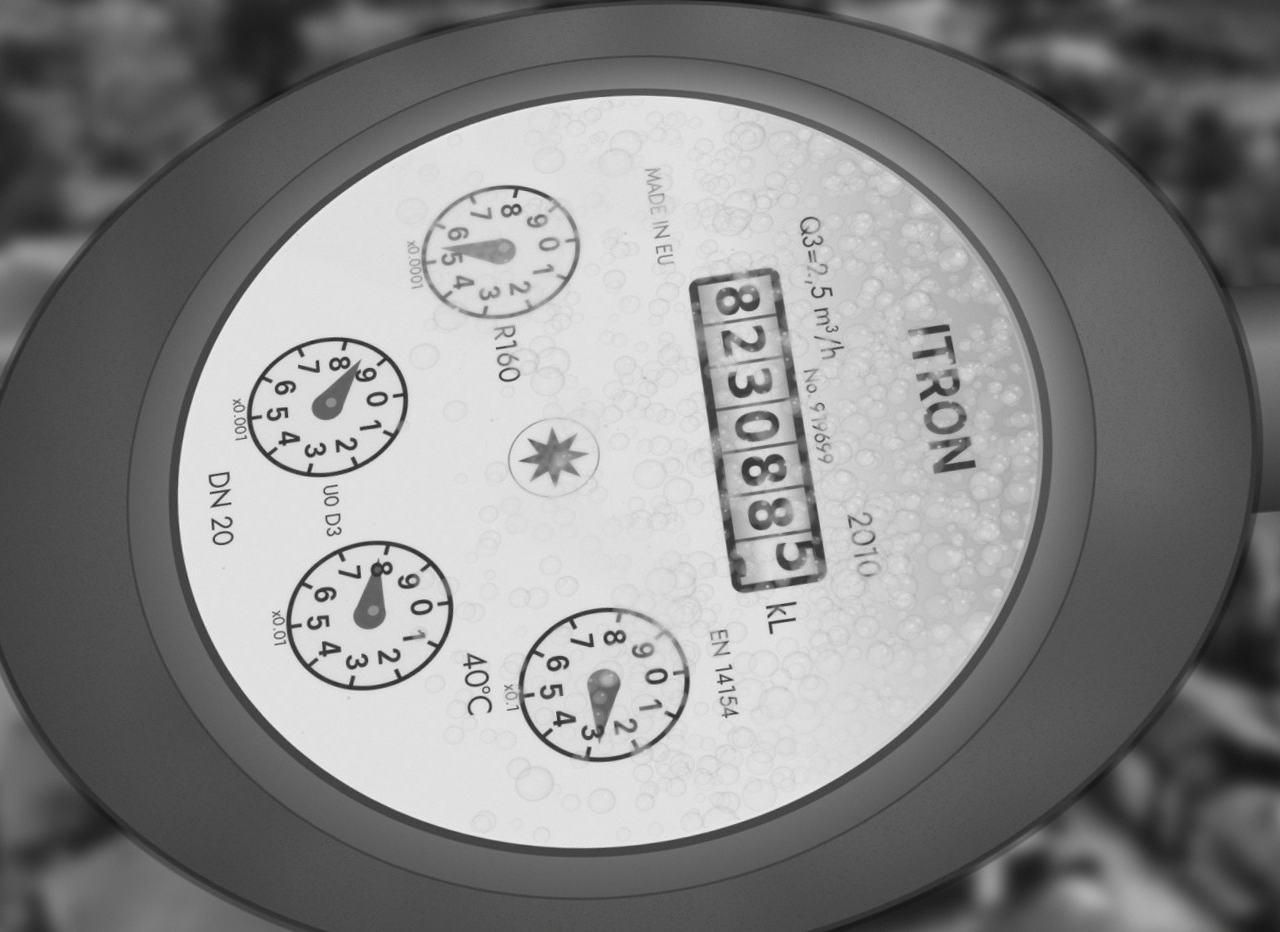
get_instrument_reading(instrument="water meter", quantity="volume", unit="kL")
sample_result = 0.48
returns 8230885.2785
